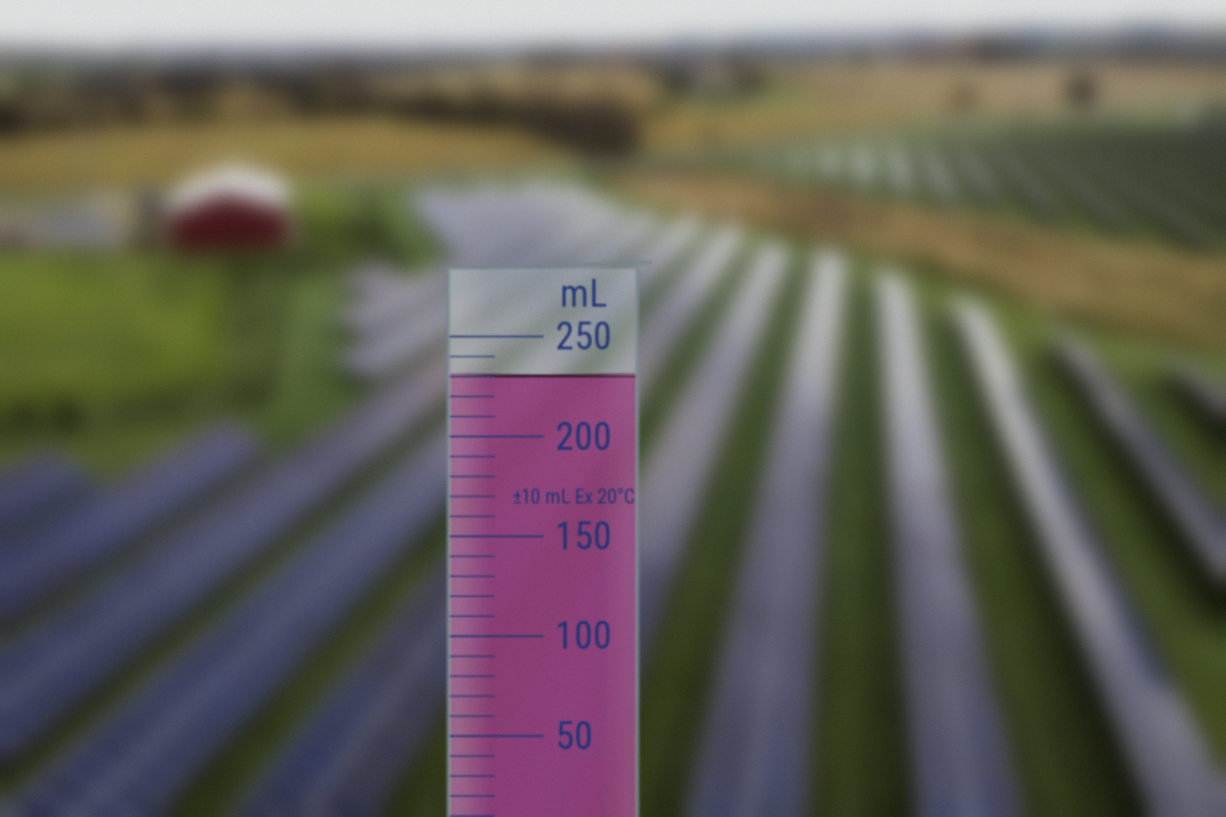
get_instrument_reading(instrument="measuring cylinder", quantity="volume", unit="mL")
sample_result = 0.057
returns 230
